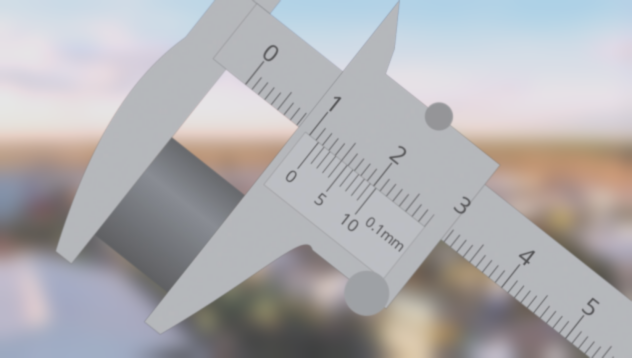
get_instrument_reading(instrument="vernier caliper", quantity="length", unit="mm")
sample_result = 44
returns 11.4
